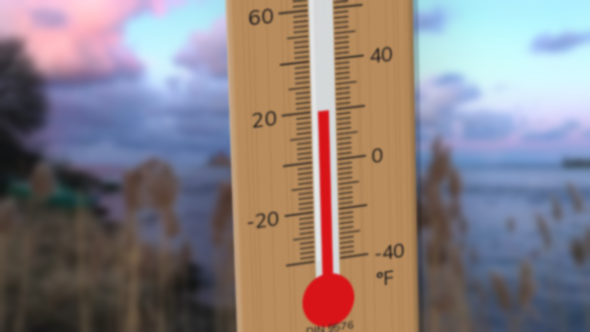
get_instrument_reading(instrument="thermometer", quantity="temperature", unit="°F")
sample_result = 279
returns 20
